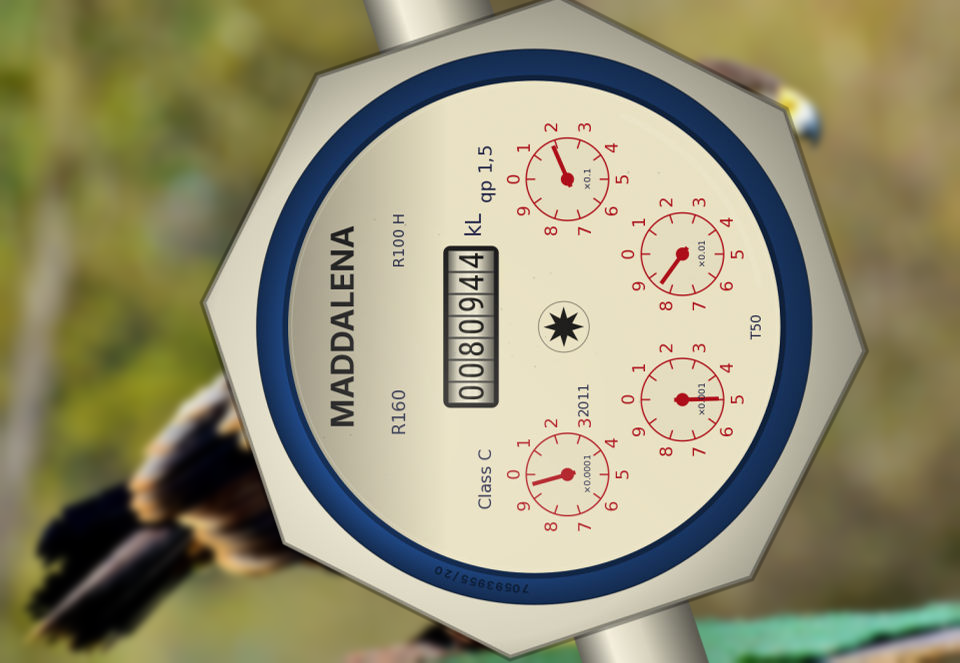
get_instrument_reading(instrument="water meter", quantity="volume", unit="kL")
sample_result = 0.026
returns 80944.1849
